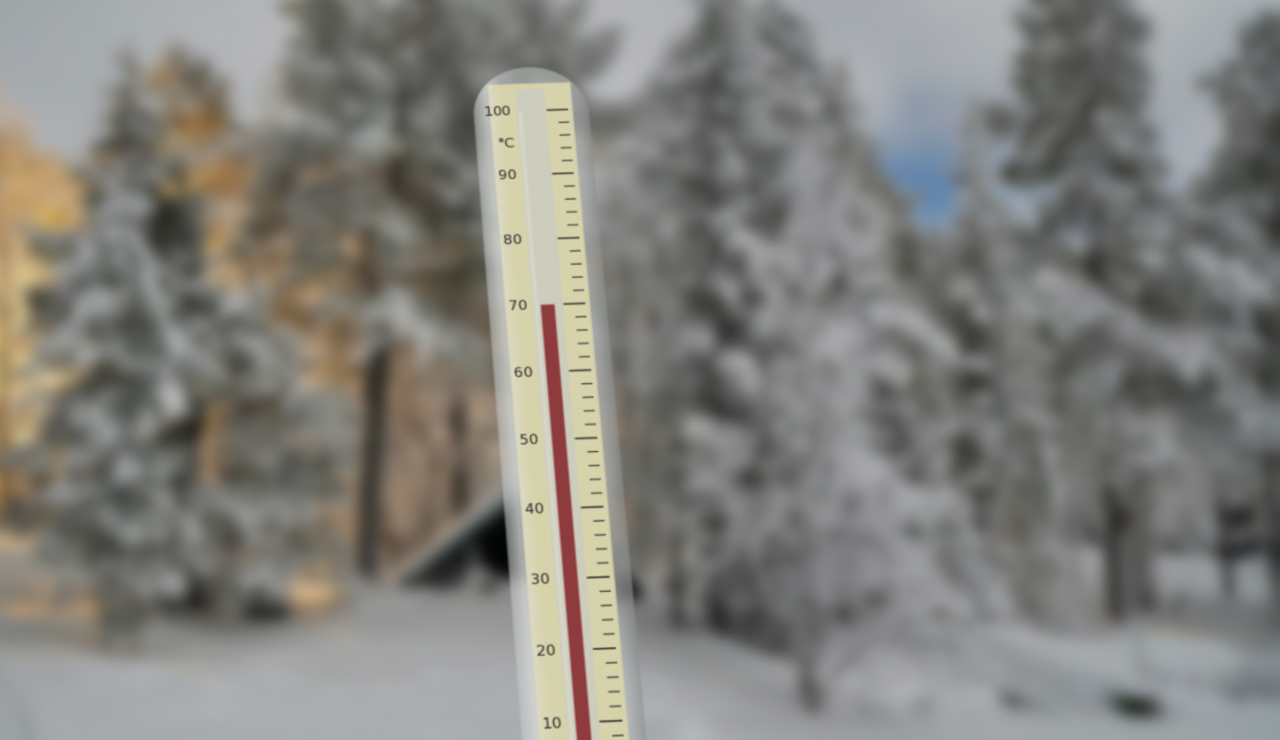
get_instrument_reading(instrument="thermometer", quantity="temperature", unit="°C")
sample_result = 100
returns 70
